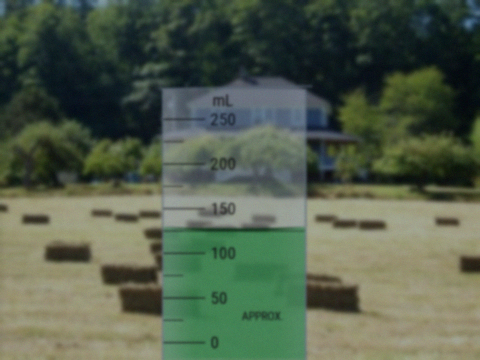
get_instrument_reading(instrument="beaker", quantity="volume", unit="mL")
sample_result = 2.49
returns 125
